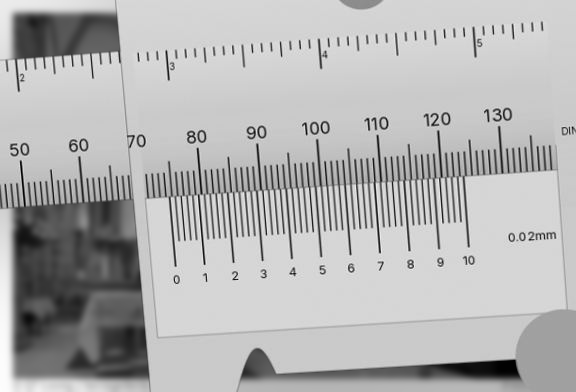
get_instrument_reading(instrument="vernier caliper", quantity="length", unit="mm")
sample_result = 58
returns 74.6
